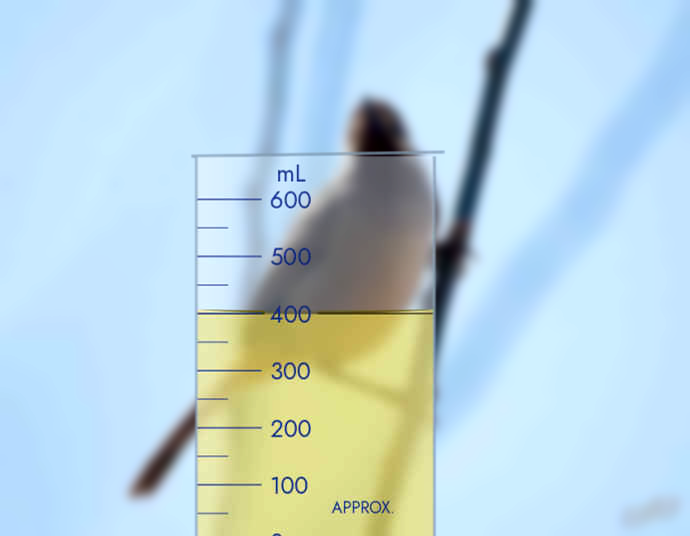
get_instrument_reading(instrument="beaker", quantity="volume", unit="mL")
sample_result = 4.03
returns 400
